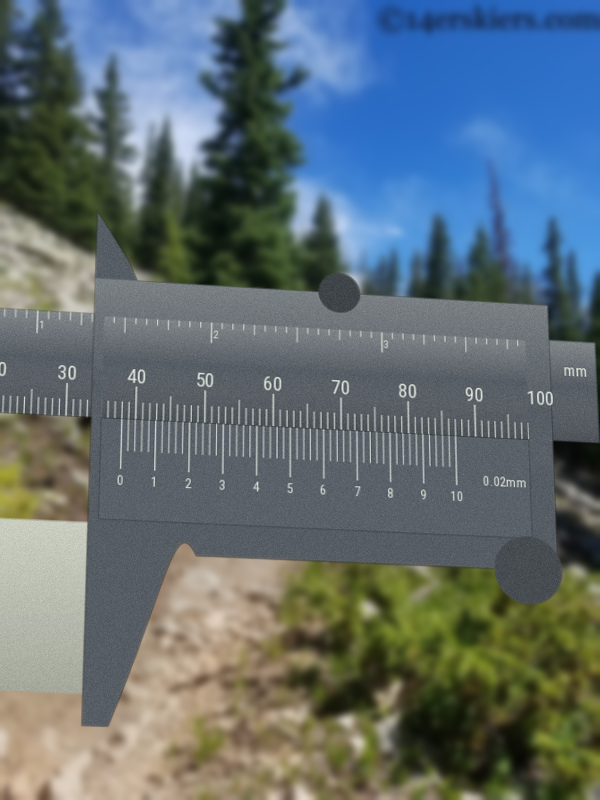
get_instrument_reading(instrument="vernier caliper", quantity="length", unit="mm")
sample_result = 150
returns 38.0
